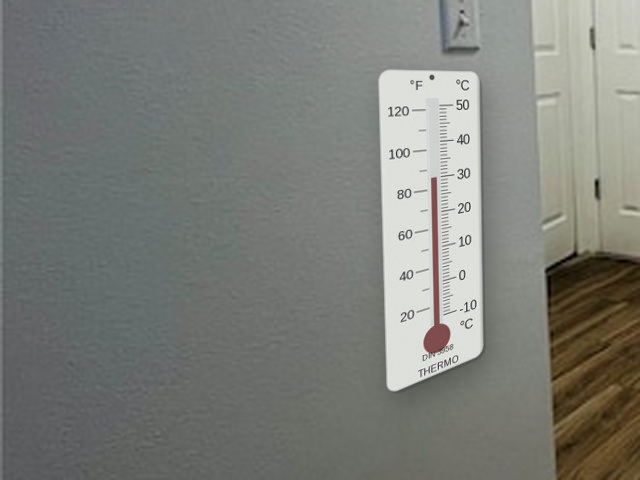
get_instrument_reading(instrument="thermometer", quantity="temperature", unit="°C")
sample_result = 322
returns 30
